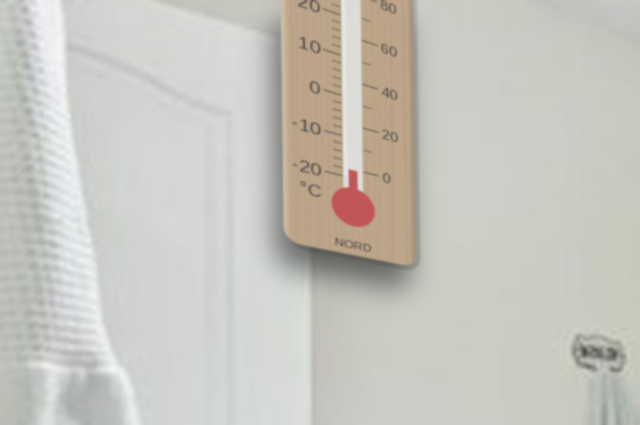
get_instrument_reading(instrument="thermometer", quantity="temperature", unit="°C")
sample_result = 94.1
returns -18
